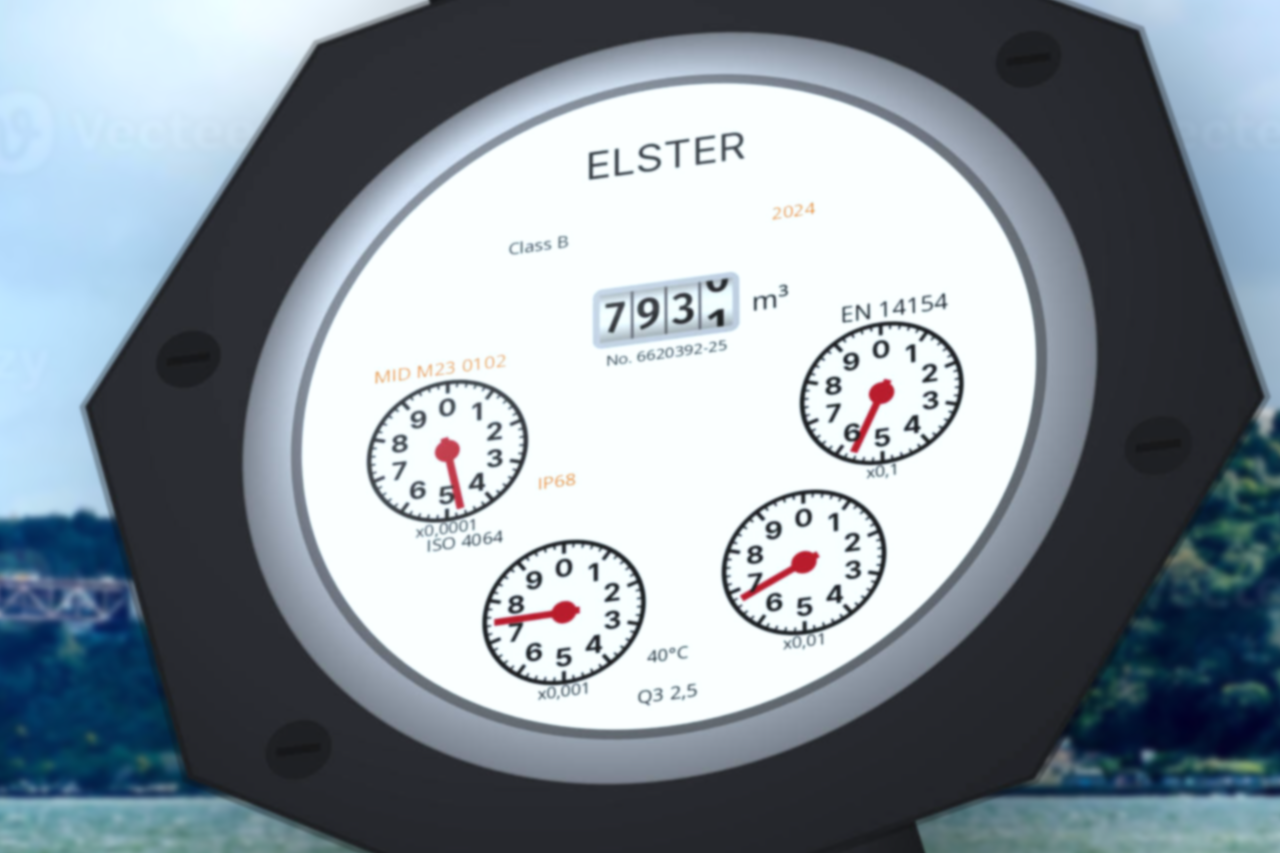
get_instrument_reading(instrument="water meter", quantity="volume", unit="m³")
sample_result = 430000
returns 7930.5674
